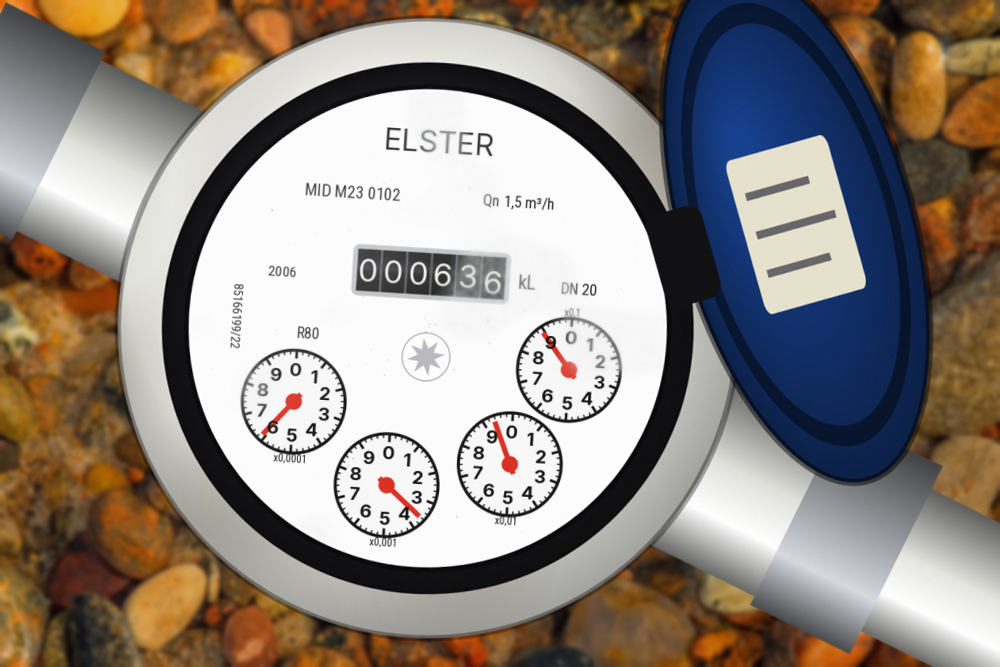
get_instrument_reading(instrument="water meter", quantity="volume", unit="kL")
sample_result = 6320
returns 635.8936
